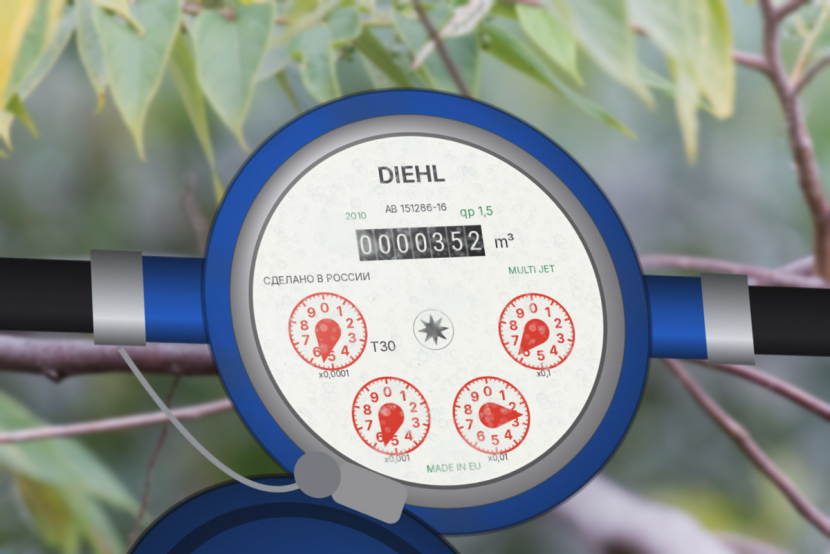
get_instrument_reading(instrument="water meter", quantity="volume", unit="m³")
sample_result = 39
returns 352.6255
